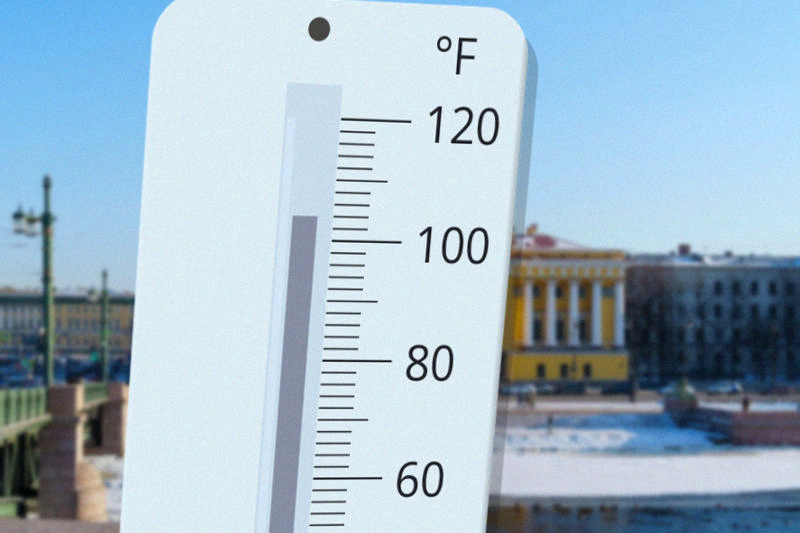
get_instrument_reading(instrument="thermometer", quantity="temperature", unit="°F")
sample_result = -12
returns 104
